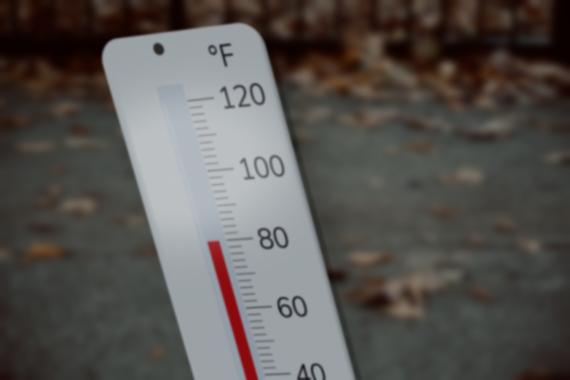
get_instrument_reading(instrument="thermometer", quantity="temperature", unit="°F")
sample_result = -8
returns 80
